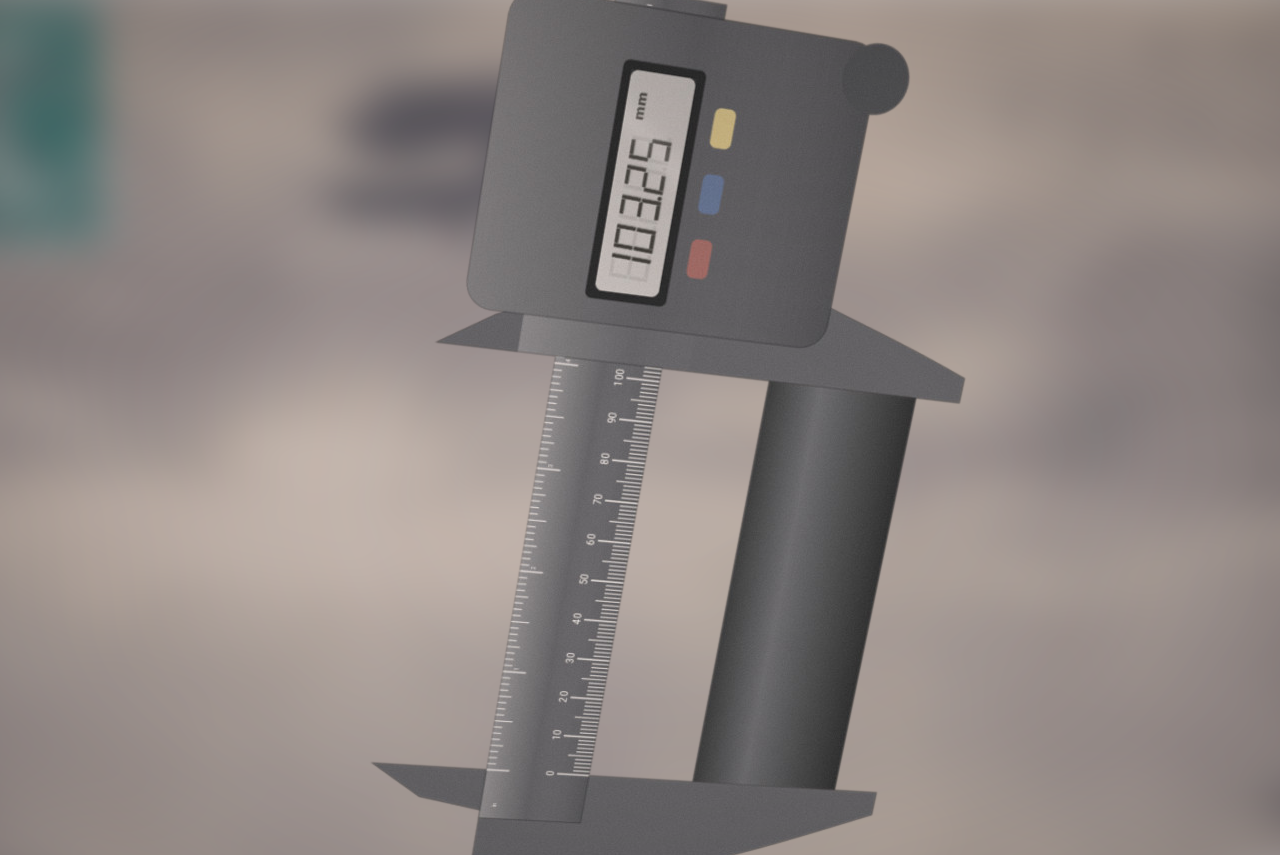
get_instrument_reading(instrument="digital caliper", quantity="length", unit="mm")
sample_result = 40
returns 103.25
